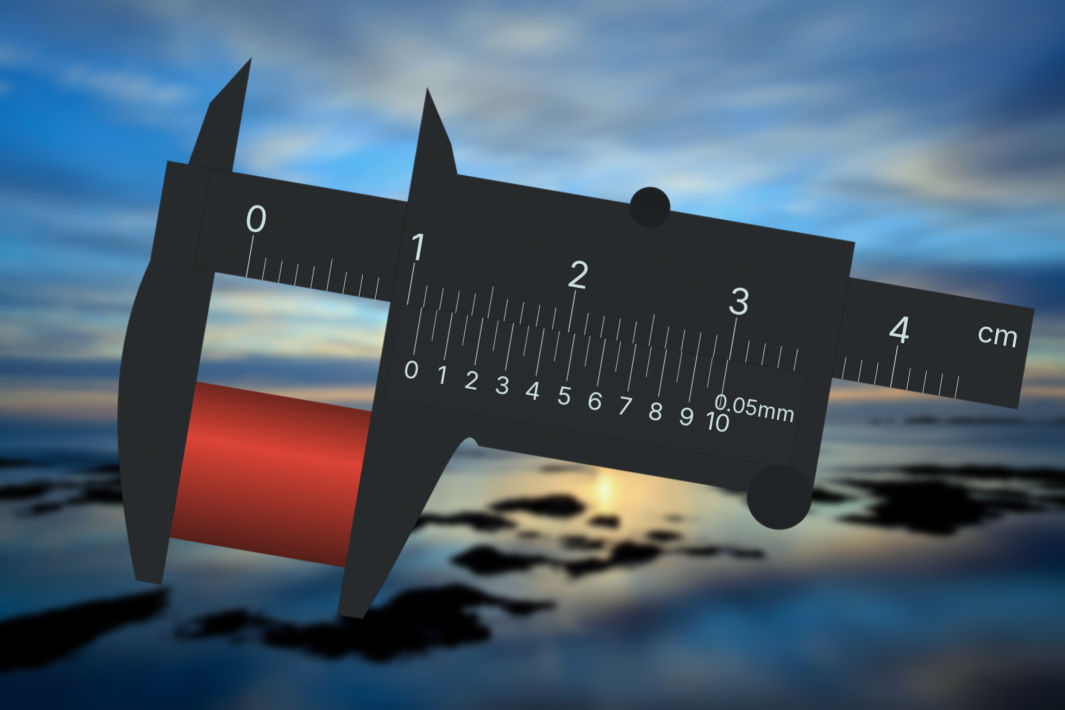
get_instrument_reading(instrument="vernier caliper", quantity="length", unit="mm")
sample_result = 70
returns 10.9
